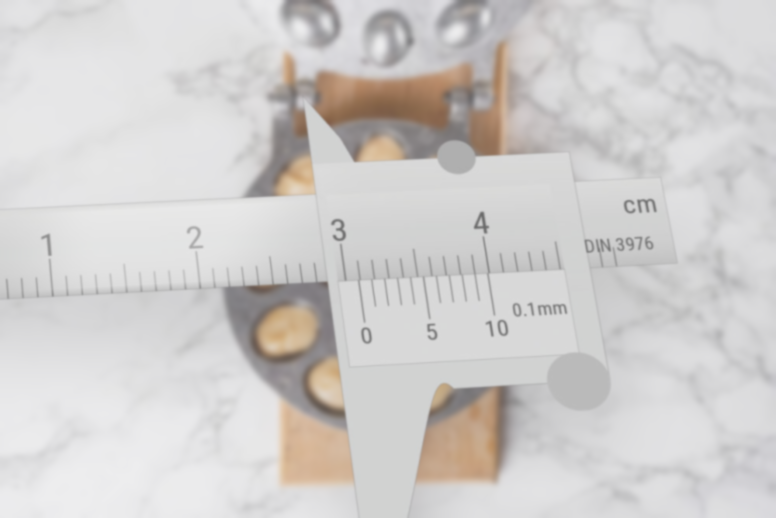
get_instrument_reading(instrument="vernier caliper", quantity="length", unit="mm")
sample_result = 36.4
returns 30.9
